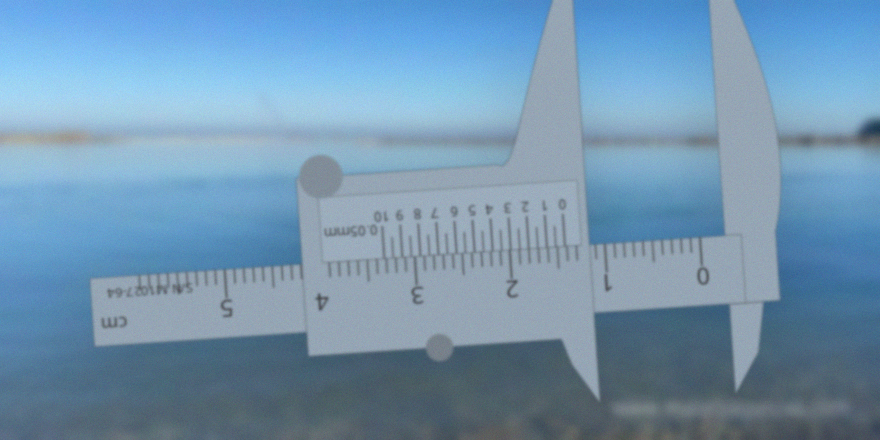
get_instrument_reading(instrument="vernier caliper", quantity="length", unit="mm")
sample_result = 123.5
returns 14.2
